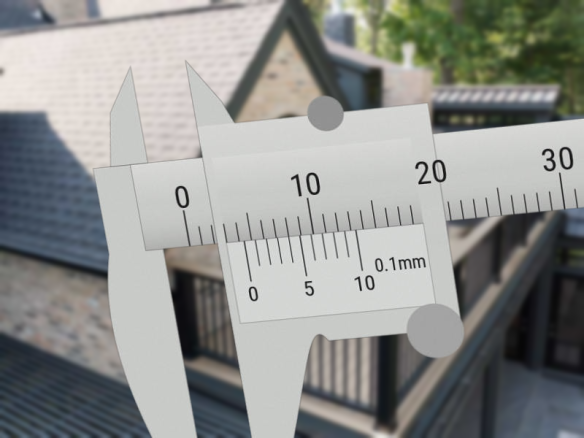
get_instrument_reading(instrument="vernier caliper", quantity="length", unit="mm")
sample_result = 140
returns 4.4
